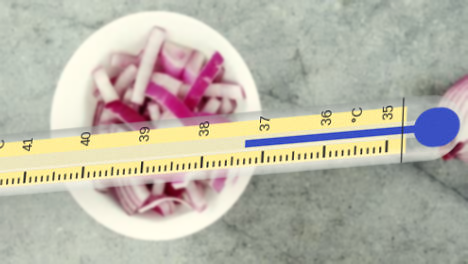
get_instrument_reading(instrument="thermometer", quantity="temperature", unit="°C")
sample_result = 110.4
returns 37.3
